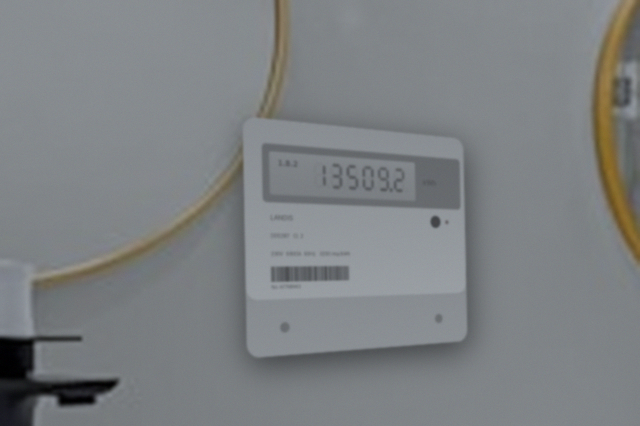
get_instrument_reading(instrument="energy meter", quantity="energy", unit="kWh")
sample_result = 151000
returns 13509.2
